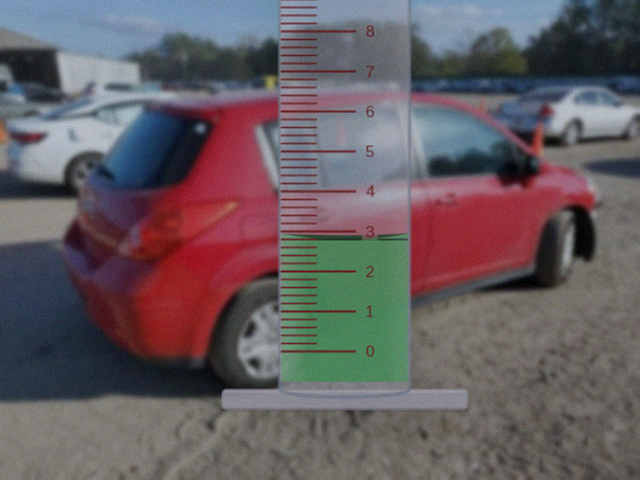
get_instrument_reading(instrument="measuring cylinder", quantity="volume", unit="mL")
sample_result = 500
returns 2.8
